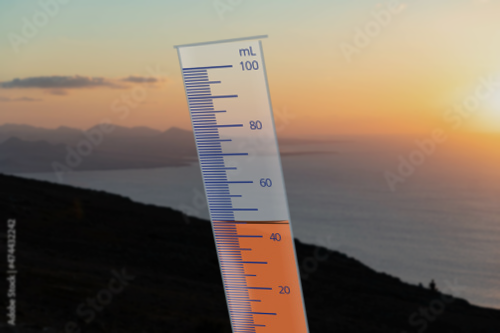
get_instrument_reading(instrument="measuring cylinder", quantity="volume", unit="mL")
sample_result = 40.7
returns 45
